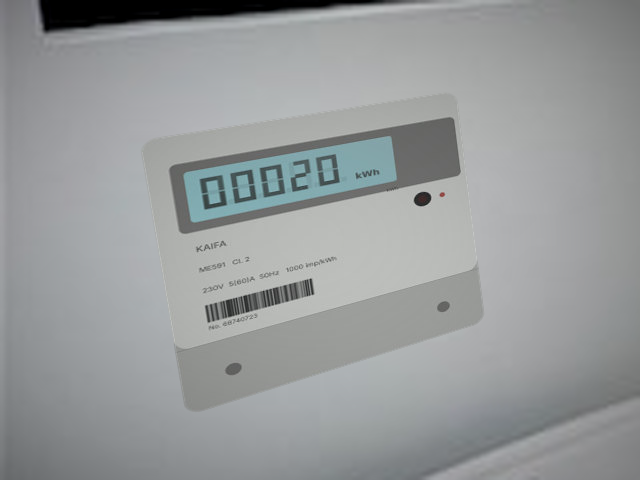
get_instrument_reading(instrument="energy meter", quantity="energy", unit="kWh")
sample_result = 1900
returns 20
